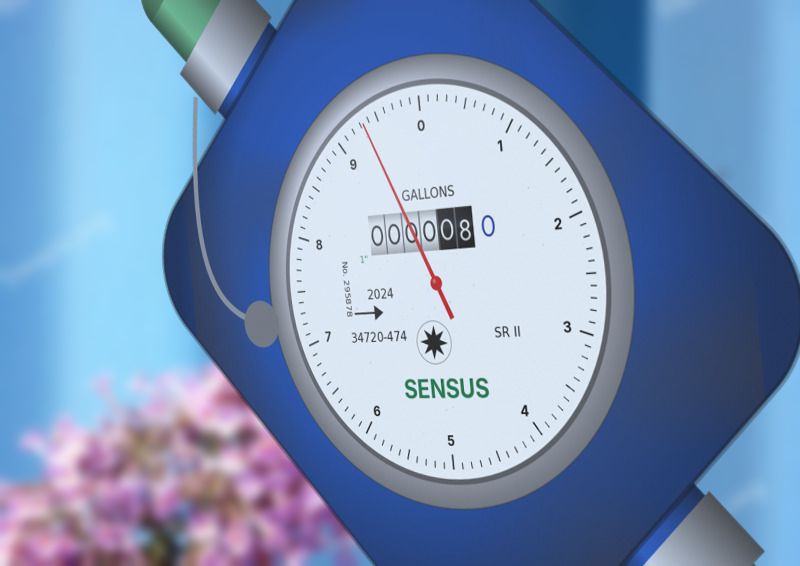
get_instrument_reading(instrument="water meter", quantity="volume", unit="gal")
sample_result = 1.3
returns 79.3
